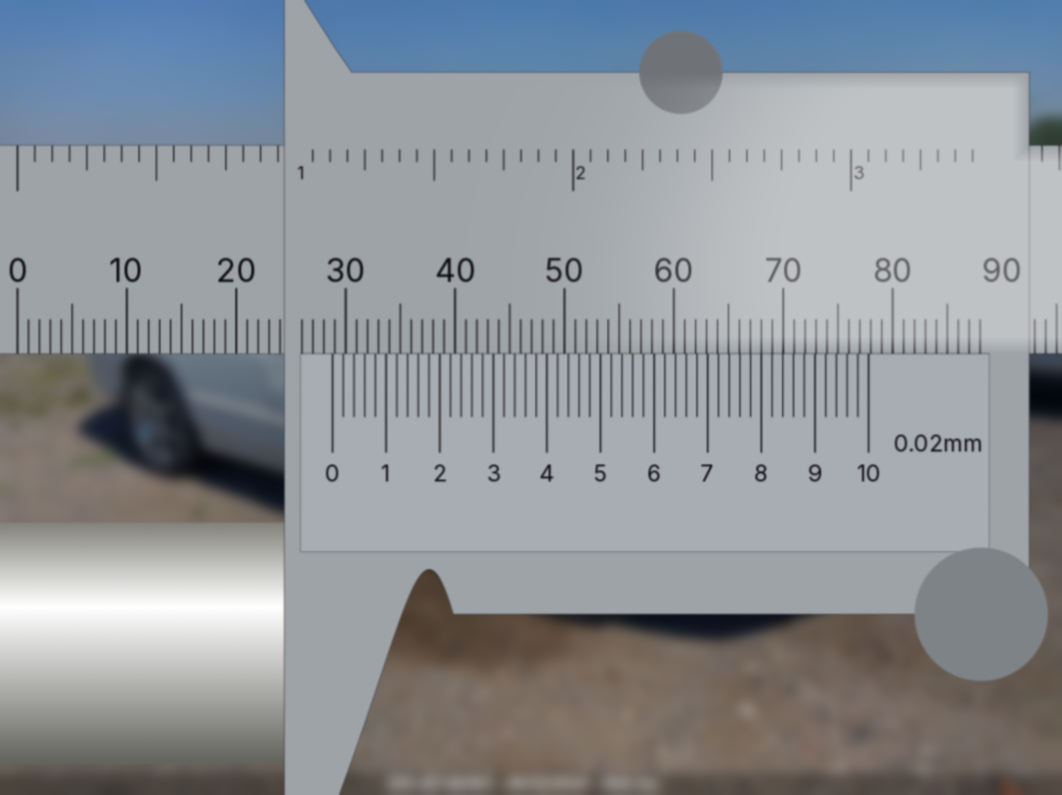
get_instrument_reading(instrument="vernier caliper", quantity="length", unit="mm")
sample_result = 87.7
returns 28.8
